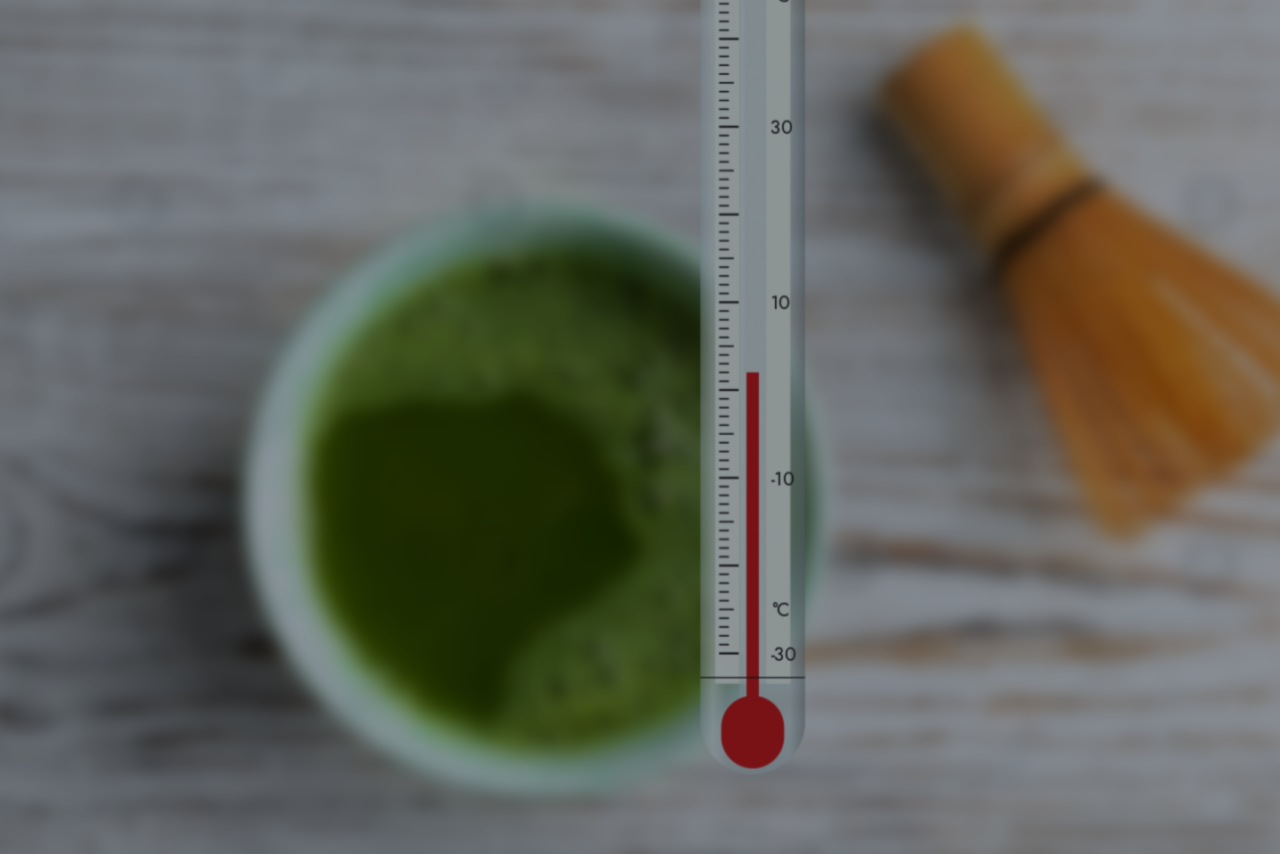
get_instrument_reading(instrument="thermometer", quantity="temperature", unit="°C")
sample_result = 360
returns 2
